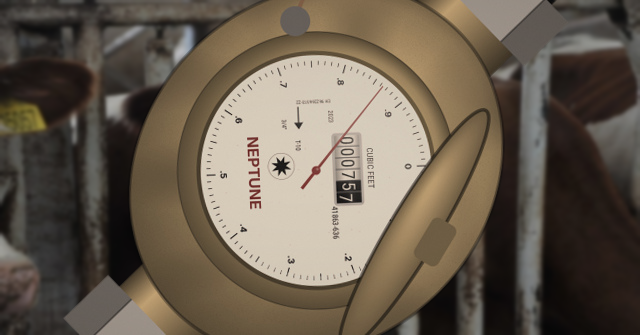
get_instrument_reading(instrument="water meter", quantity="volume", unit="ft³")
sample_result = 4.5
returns 756.86
